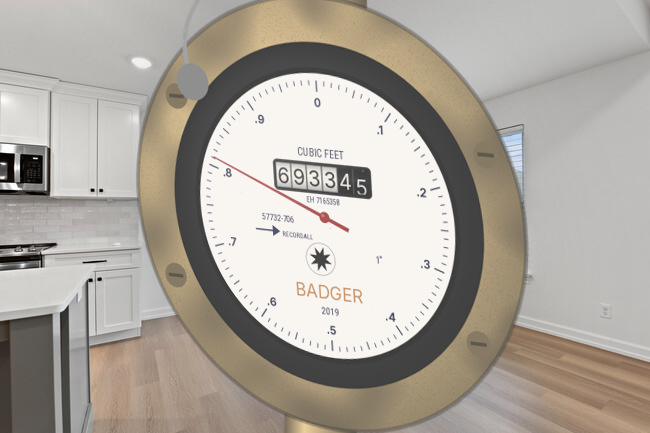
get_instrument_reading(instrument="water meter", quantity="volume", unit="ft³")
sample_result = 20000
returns 693344.81
